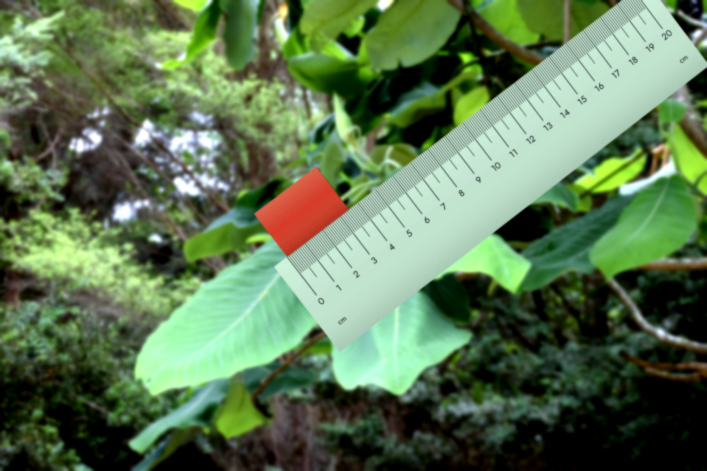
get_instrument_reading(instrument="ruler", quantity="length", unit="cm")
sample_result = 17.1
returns 3.5
